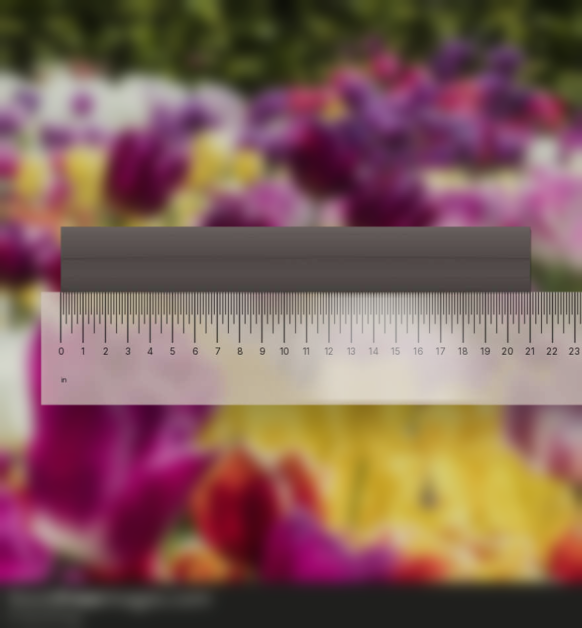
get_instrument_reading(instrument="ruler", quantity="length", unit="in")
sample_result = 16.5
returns 21
